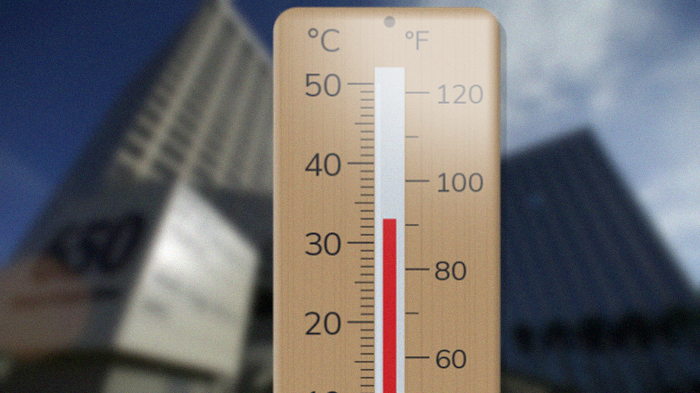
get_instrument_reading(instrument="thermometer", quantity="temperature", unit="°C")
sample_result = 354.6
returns 33
